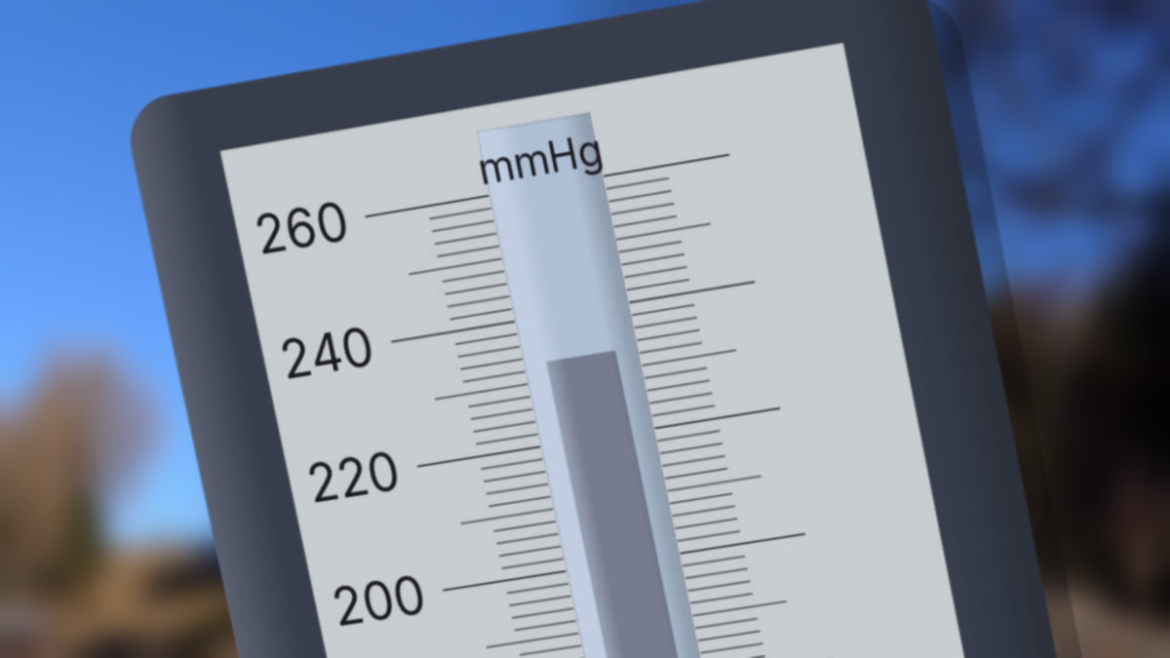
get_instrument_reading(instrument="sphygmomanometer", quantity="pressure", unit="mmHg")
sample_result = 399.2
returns 233
